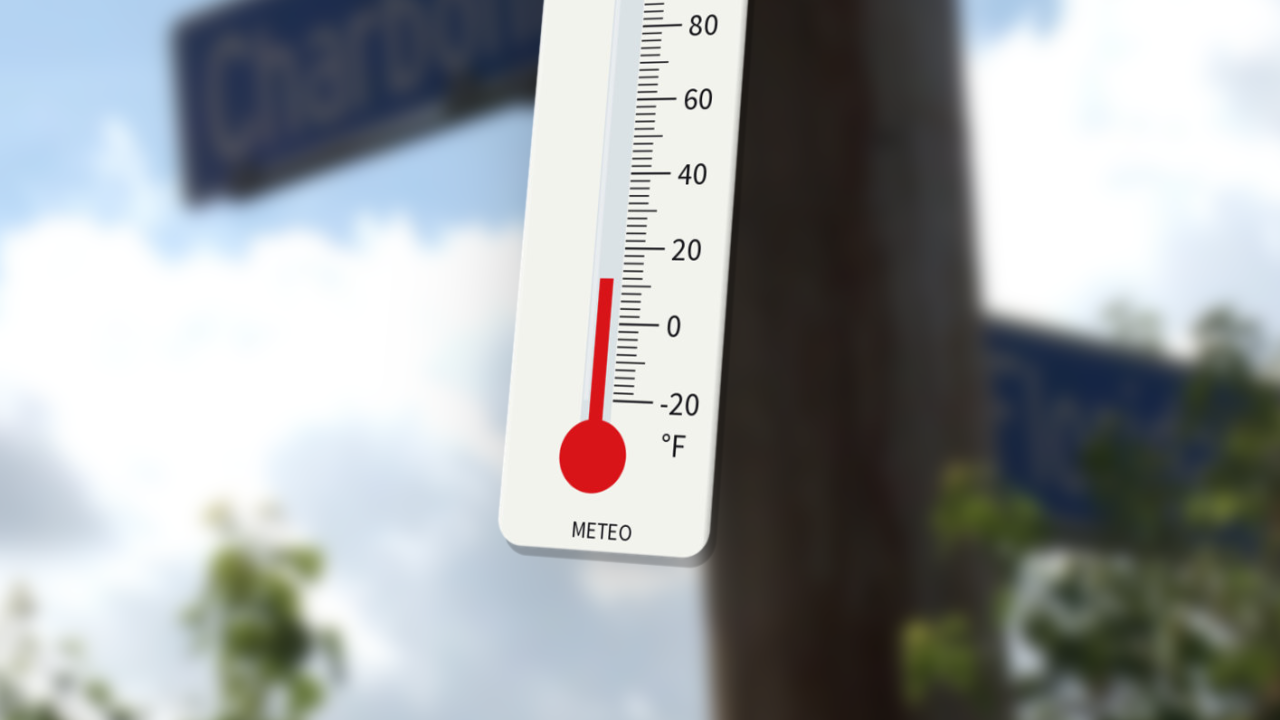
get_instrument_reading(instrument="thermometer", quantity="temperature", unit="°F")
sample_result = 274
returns 12
